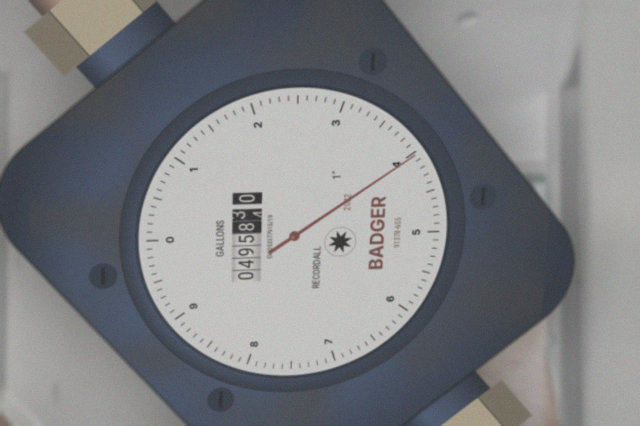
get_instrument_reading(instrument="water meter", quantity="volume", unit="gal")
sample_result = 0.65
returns 495834.0
